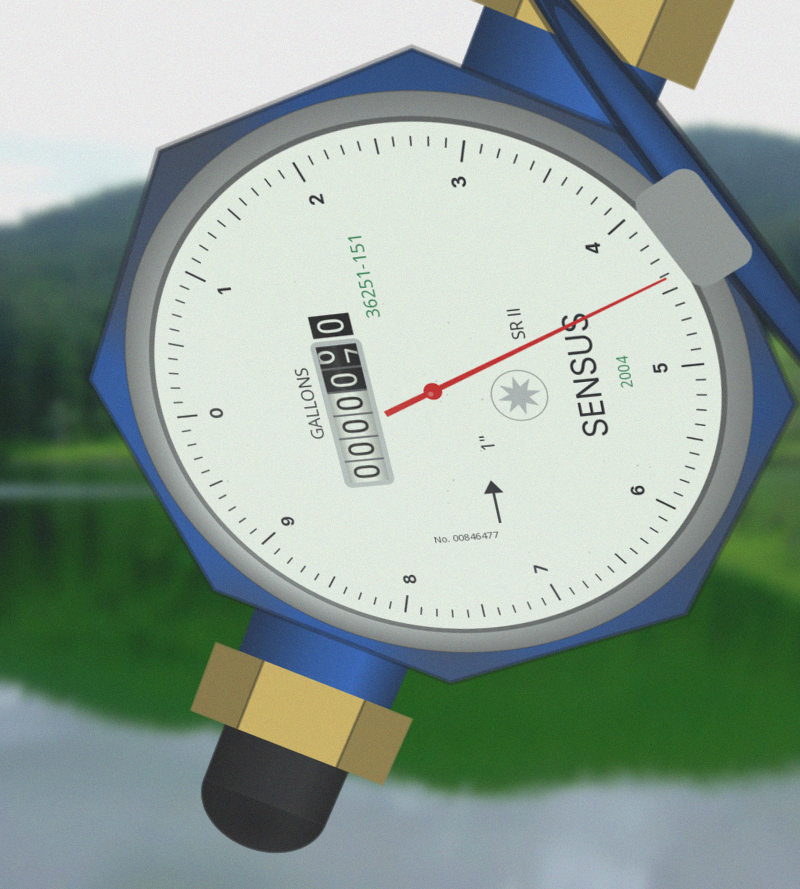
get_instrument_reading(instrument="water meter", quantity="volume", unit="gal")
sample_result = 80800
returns 64.4
